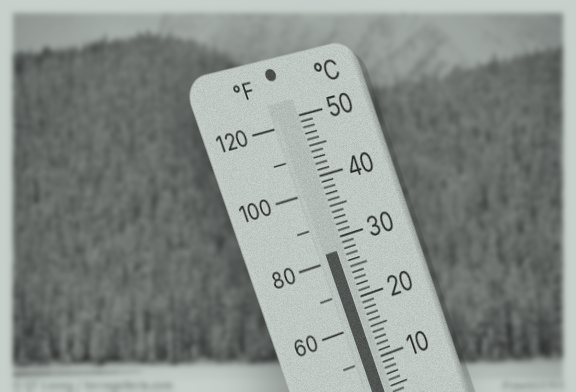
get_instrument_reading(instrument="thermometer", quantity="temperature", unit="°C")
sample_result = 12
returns 28
